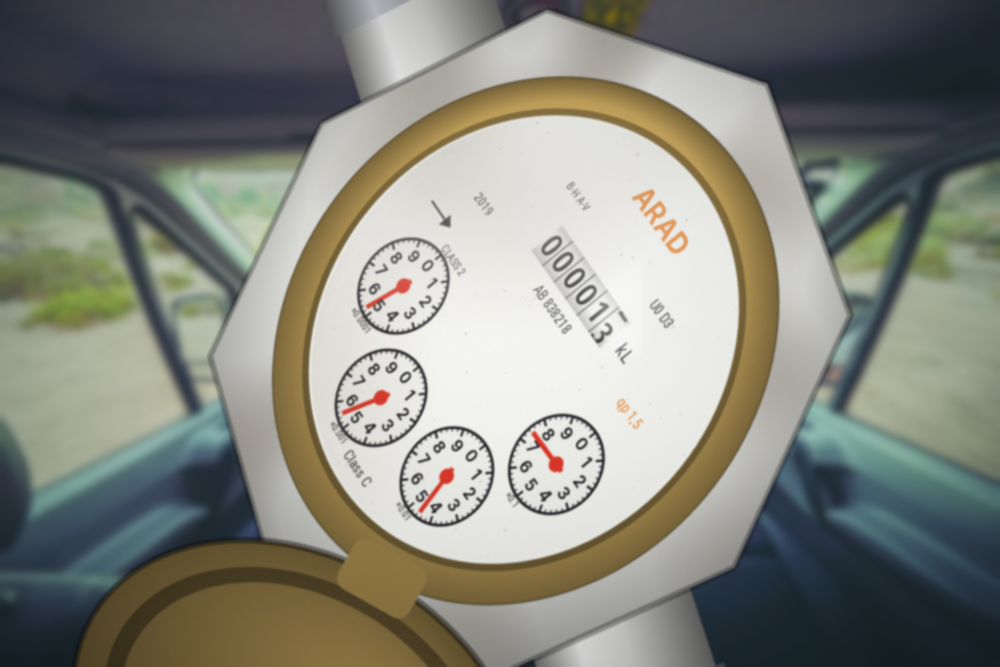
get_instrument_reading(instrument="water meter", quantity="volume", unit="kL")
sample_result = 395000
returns 12.7455
